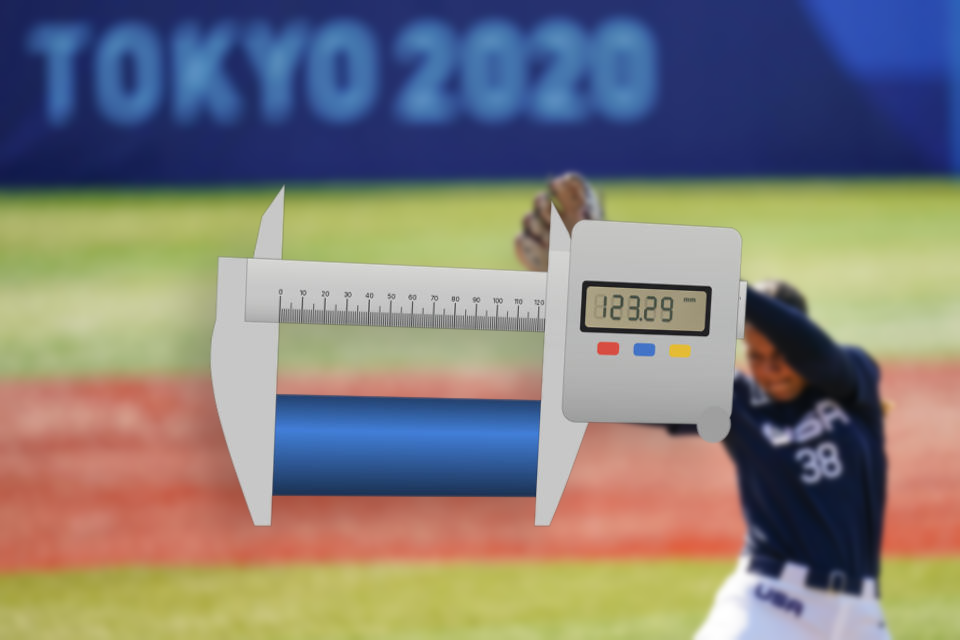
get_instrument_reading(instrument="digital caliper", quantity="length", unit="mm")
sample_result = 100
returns 123.29
